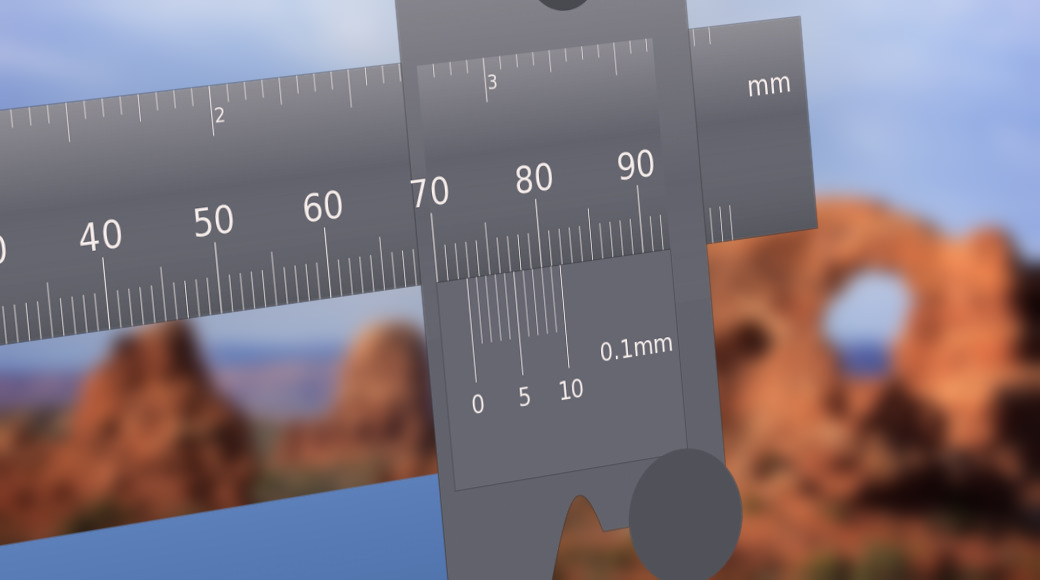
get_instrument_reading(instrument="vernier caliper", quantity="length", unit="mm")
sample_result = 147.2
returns 72.8
